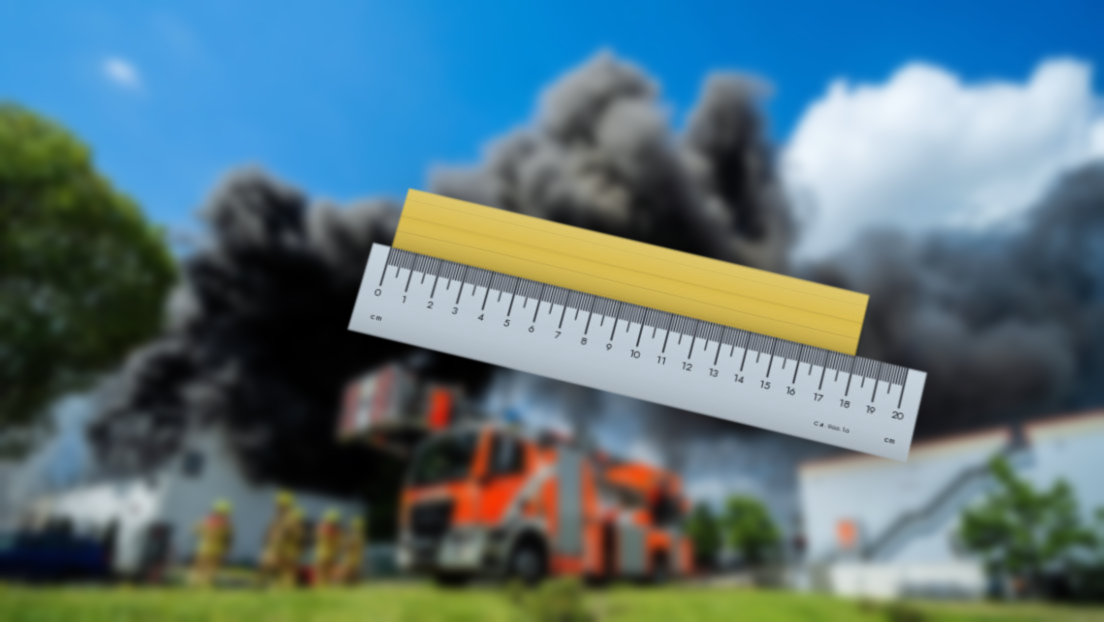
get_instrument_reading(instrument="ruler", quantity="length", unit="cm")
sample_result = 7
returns 18
